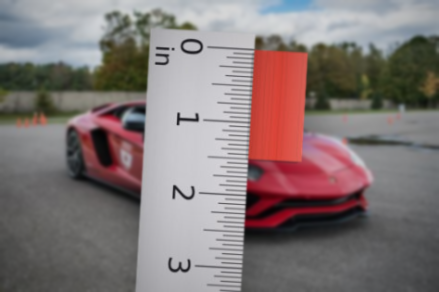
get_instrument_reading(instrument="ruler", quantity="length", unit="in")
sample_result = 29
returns 1.5
